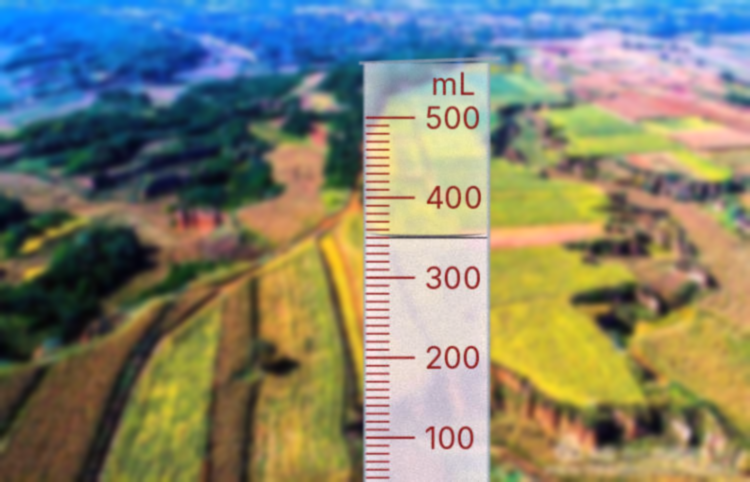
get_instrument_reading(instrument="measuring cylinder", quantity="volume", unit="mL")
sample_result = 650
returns 350
